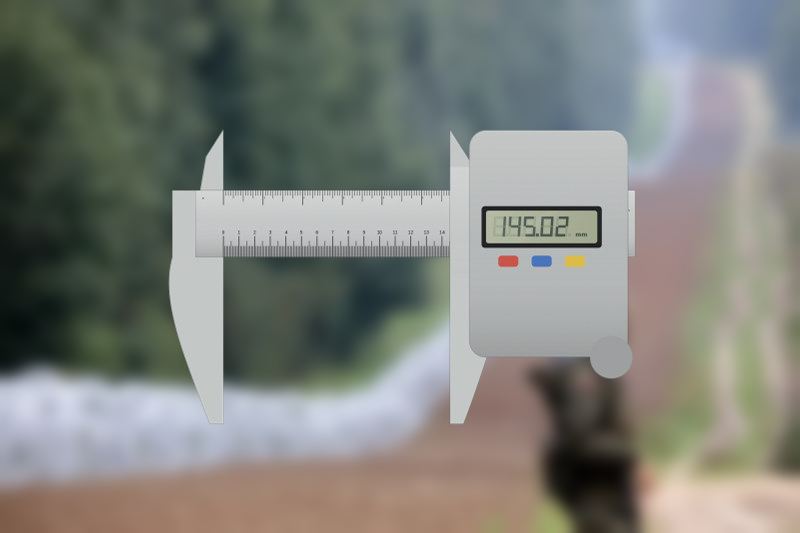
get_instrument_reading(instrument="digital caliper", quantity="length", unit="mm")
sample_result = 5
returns 145.02
